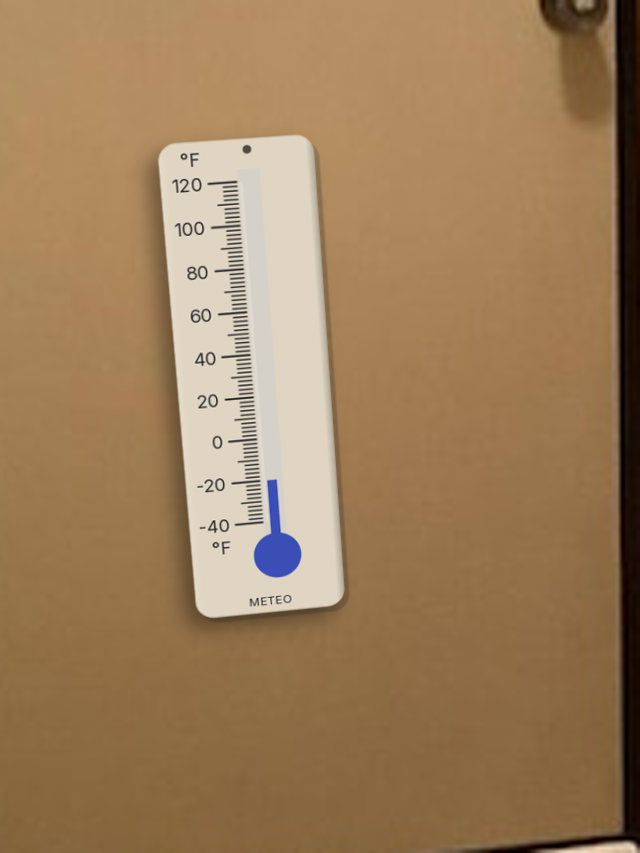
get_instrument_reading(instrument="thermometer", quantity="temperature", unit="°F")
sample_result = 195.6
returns -20
